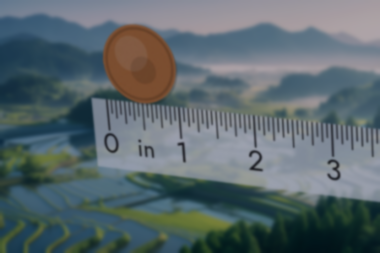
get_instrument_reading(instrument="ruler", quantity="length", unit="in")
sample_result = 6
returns 1
